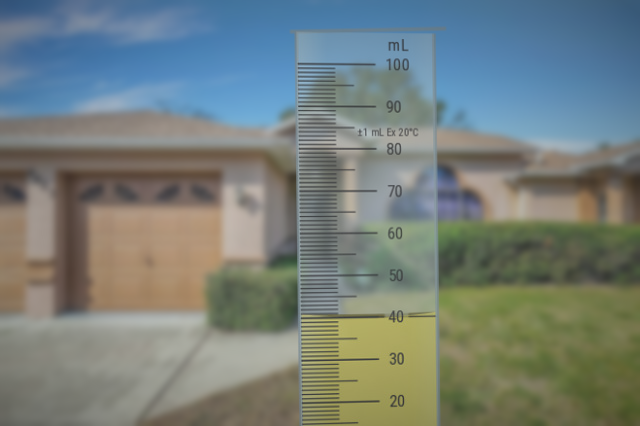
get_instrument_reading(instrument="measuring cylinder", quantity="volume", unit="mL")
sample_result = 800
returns 40
